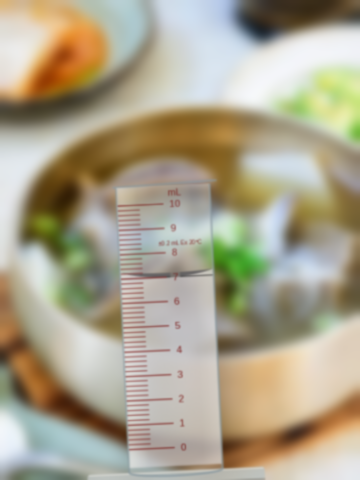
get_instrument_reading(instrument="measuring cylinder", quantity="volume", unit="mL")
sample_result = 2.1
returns 7
